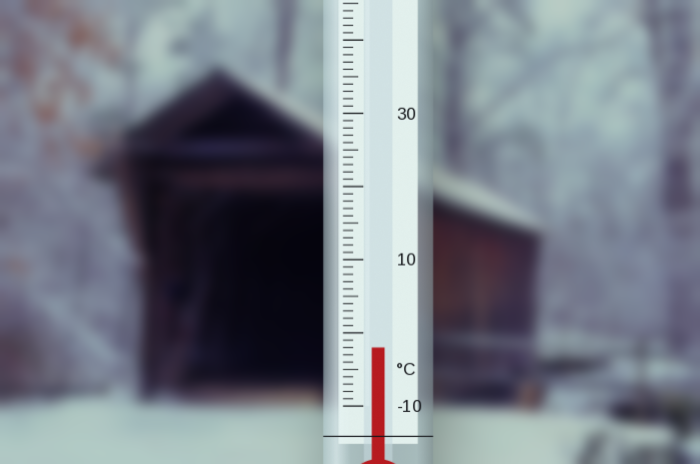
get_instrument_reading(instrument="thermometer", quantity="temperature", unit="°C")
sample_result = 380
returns -2
